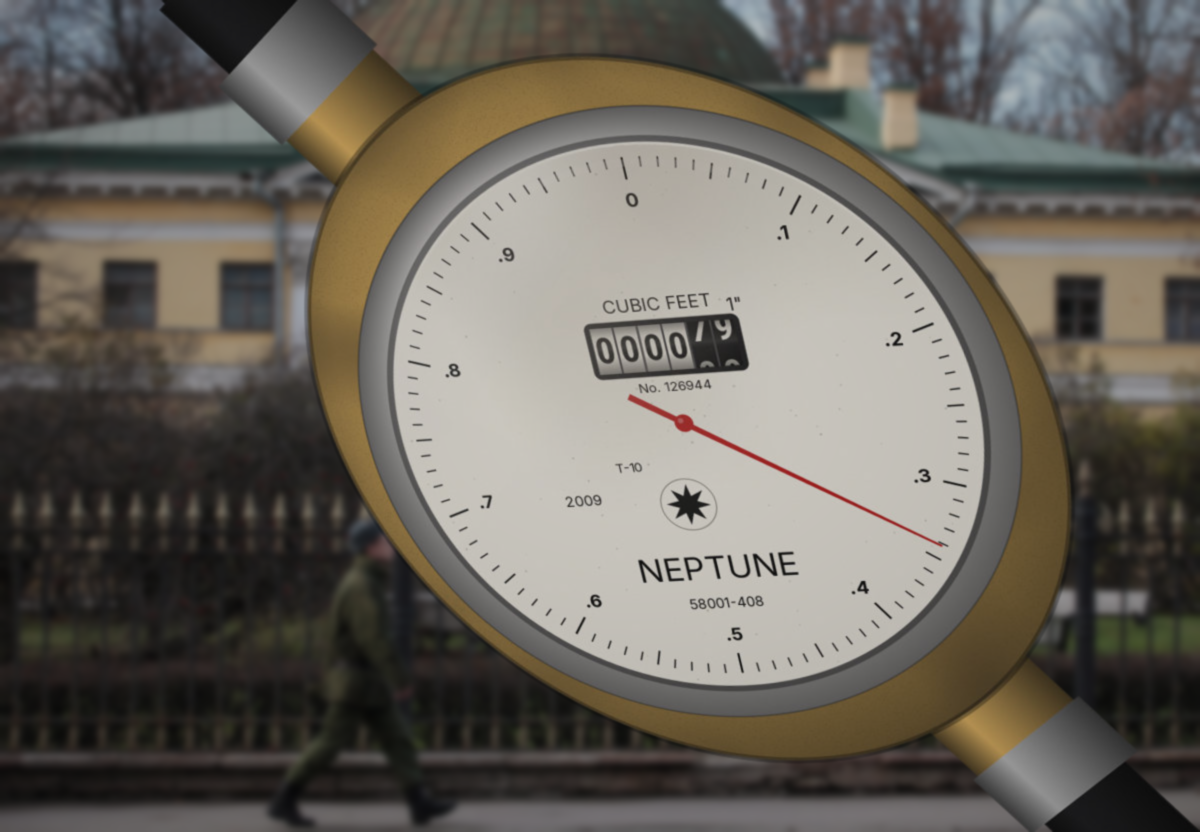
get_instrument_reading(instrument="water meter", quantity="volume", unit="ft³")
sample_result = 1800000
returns 79.34
